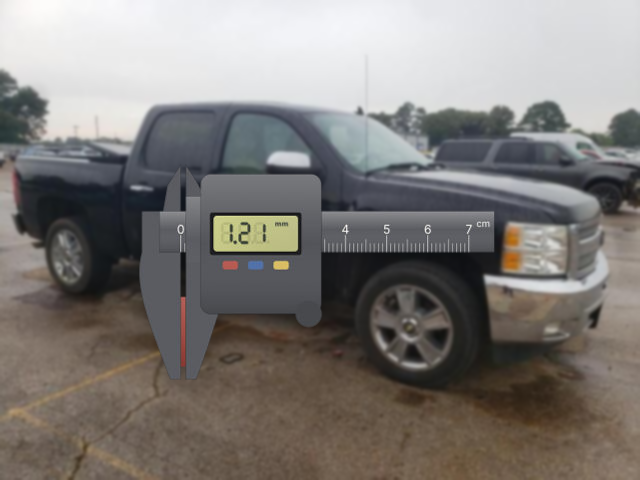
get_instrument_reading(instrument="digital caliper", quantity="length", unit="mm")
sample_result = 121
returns 1.21
